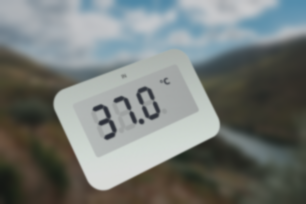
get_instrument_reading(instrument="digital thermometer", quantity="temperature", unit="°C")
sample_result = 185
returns 37.0
